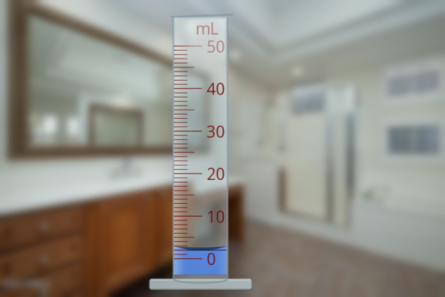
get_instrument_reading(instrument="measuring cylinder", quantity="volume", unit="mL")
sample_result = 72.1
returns 2
